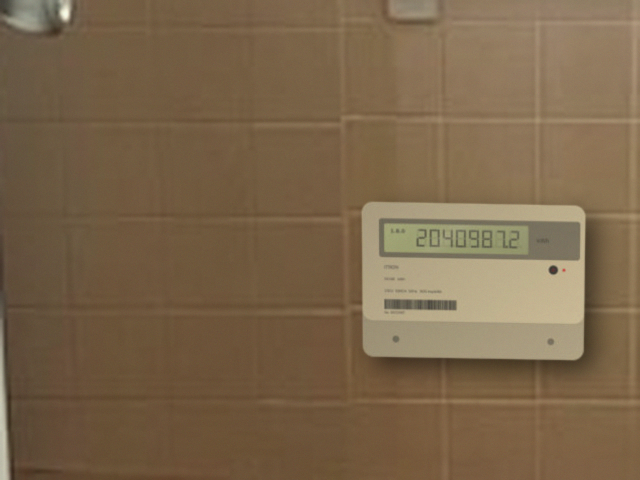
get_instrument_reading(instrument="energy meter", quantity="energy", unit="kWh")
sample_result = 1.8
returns 2040987.2
